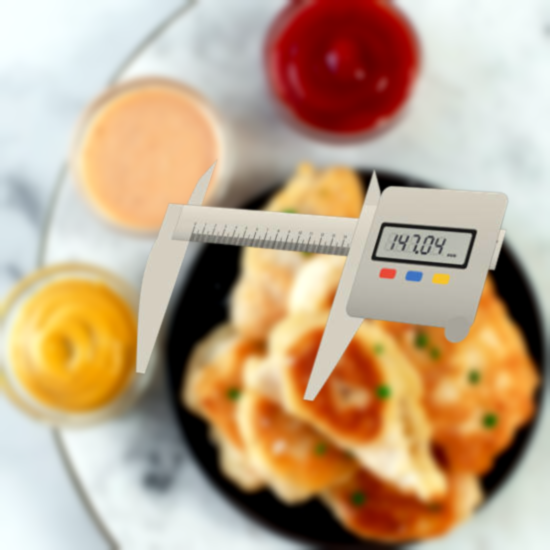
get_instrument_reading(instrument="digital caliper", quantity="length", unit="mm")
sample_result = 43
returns 147.04
